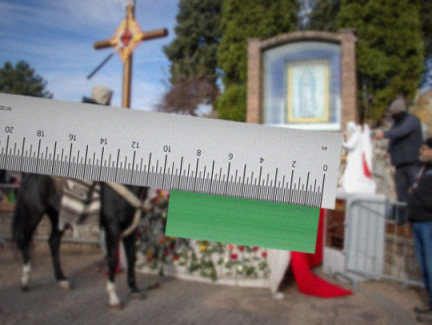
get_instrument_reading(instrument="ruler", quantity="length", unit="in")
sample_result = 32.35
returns 9.5
